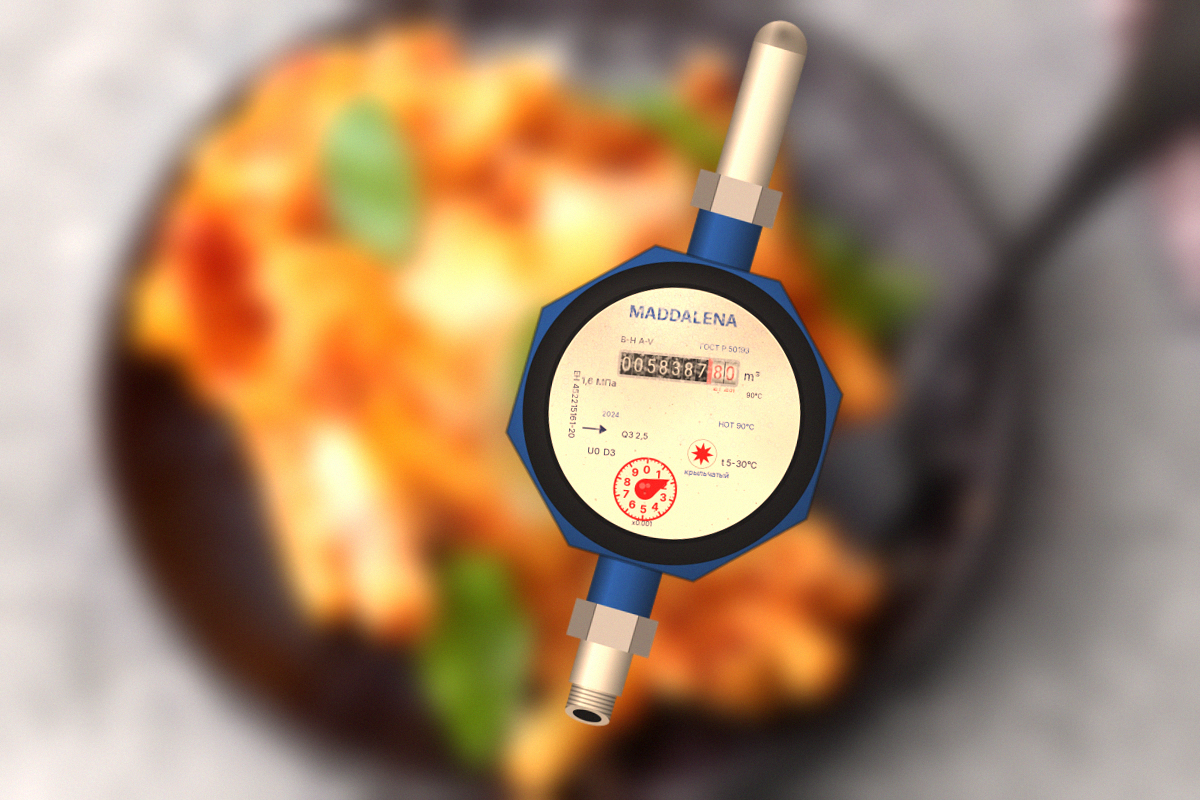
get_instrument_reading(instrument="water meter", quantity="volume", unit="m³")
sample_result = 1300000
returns 58387.801
